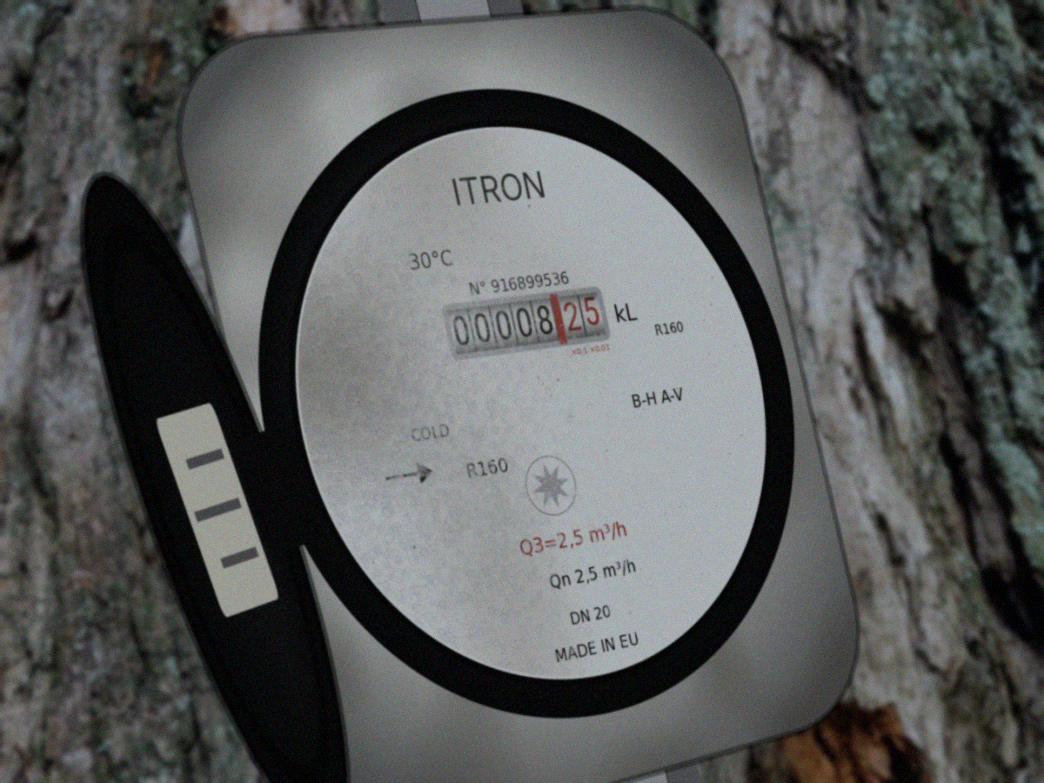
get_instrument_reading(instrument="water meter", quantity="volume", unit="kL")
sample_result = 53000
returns 8.25
